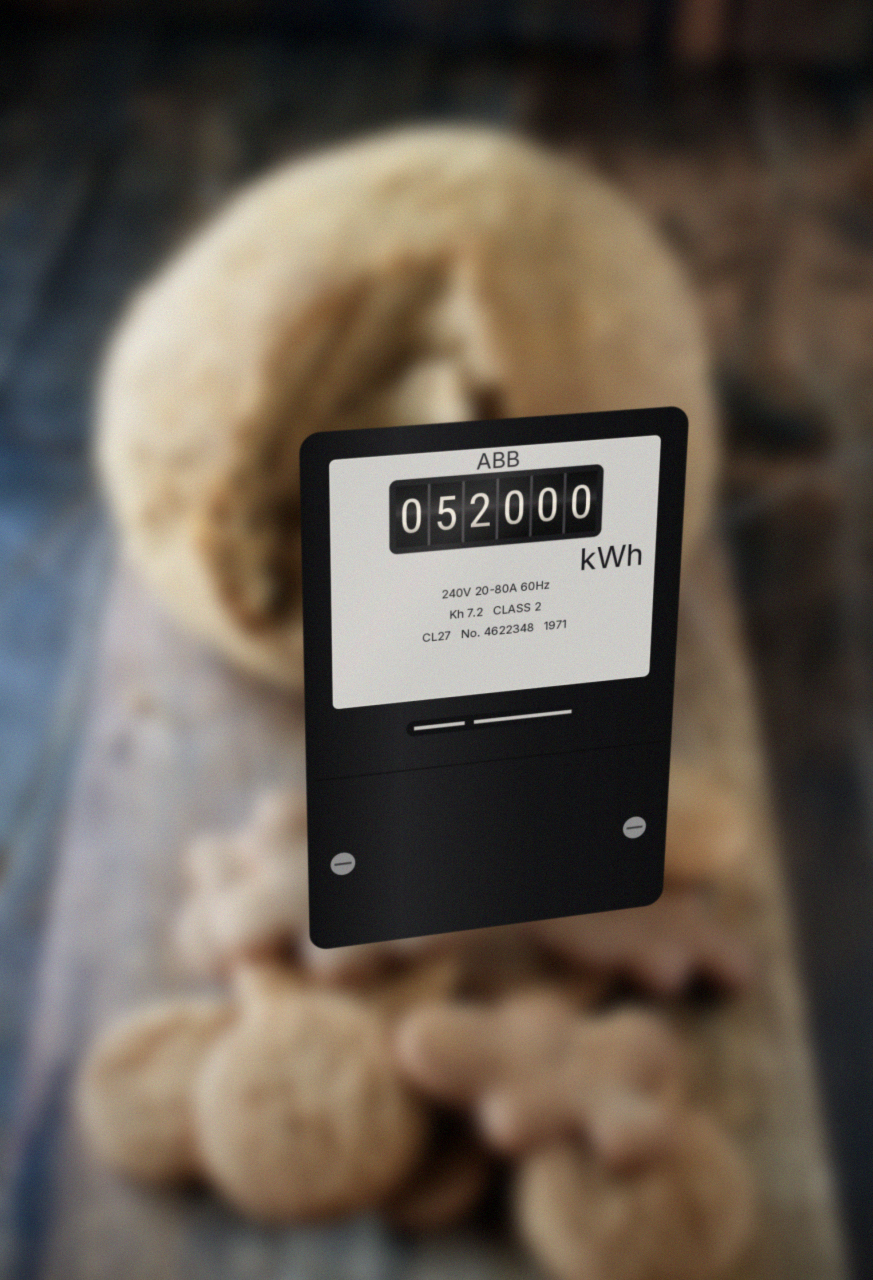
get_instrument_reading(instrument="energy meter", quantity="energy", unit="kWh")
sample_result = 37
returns 52000
